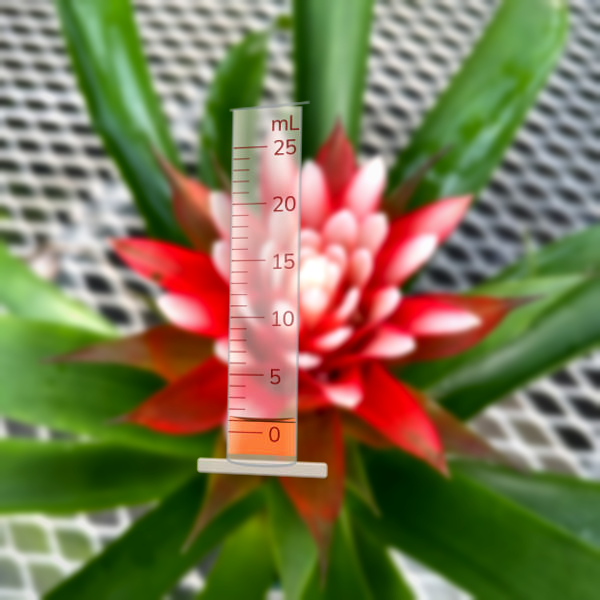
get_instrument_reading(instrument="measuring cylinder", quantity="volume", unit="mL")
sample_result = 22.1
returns 1
